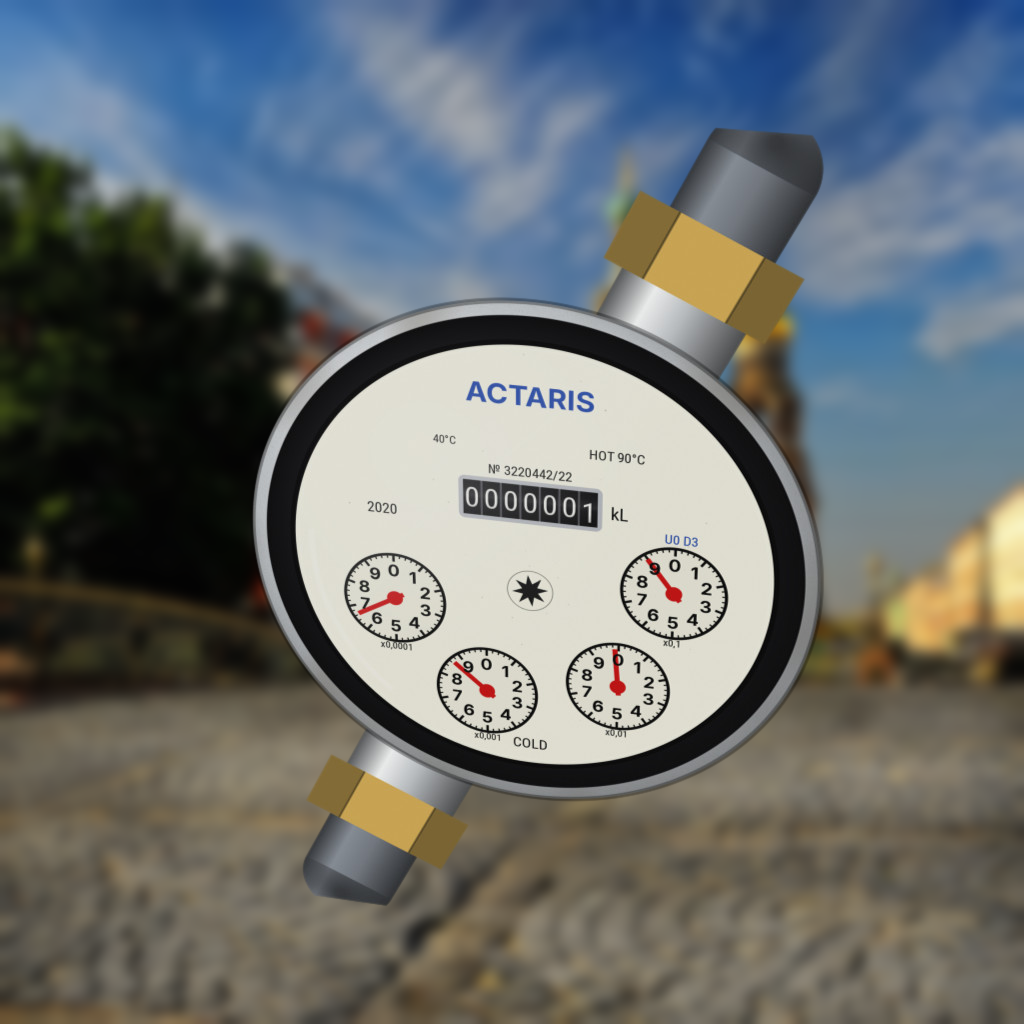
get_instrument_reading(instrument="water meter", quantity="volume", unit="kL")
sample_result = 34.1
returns 0.8986
